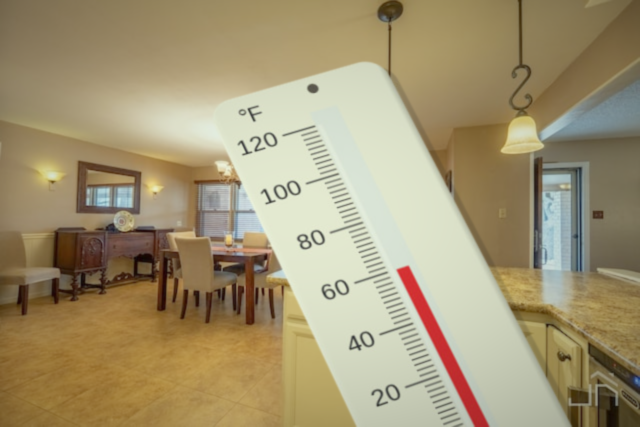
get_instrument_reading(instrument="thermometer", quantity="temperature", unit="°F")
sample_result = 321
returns 60
